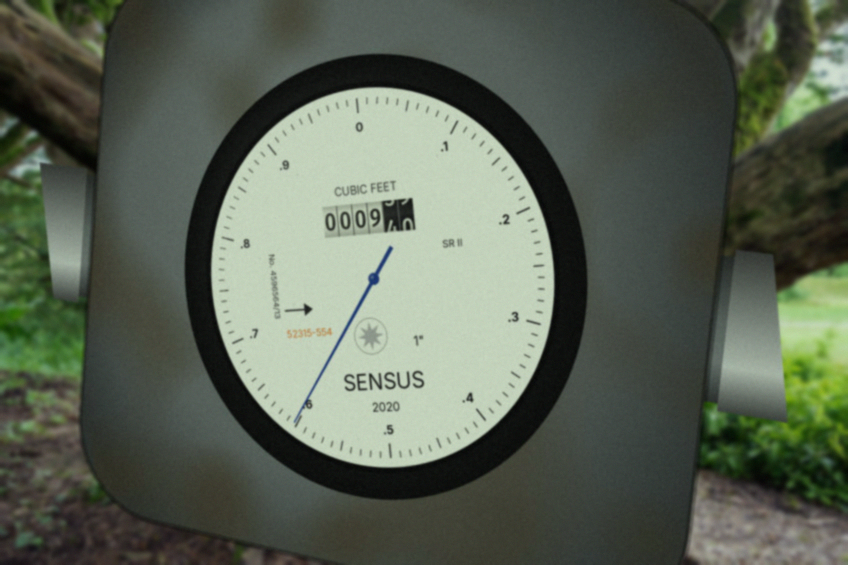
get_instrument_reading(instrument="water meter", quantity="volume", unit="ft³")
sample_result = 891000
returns 939.60
